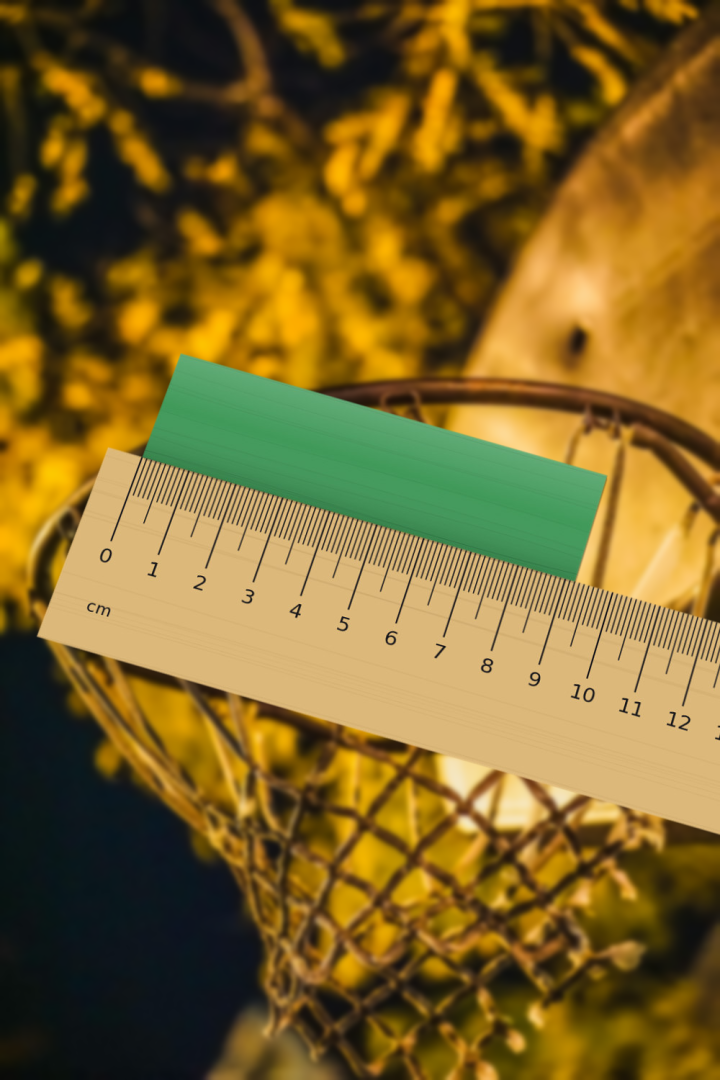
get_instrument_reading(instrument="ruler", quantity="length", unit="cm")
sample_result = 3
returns 9.2
